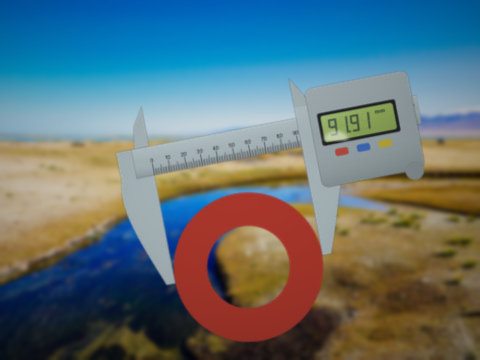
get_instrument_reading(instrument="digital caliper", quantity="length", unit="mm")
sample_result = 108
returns 91.91
